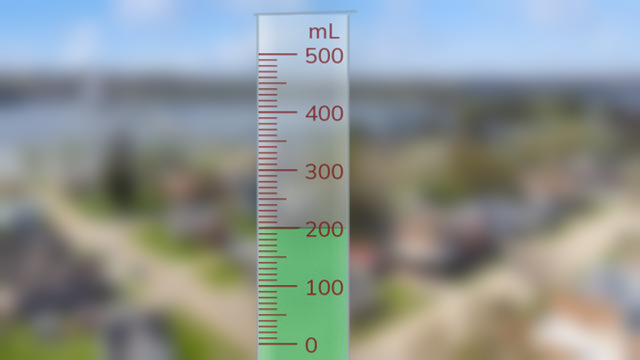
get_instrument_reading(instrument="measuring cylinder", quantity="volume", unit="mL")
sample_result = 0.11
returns 200
